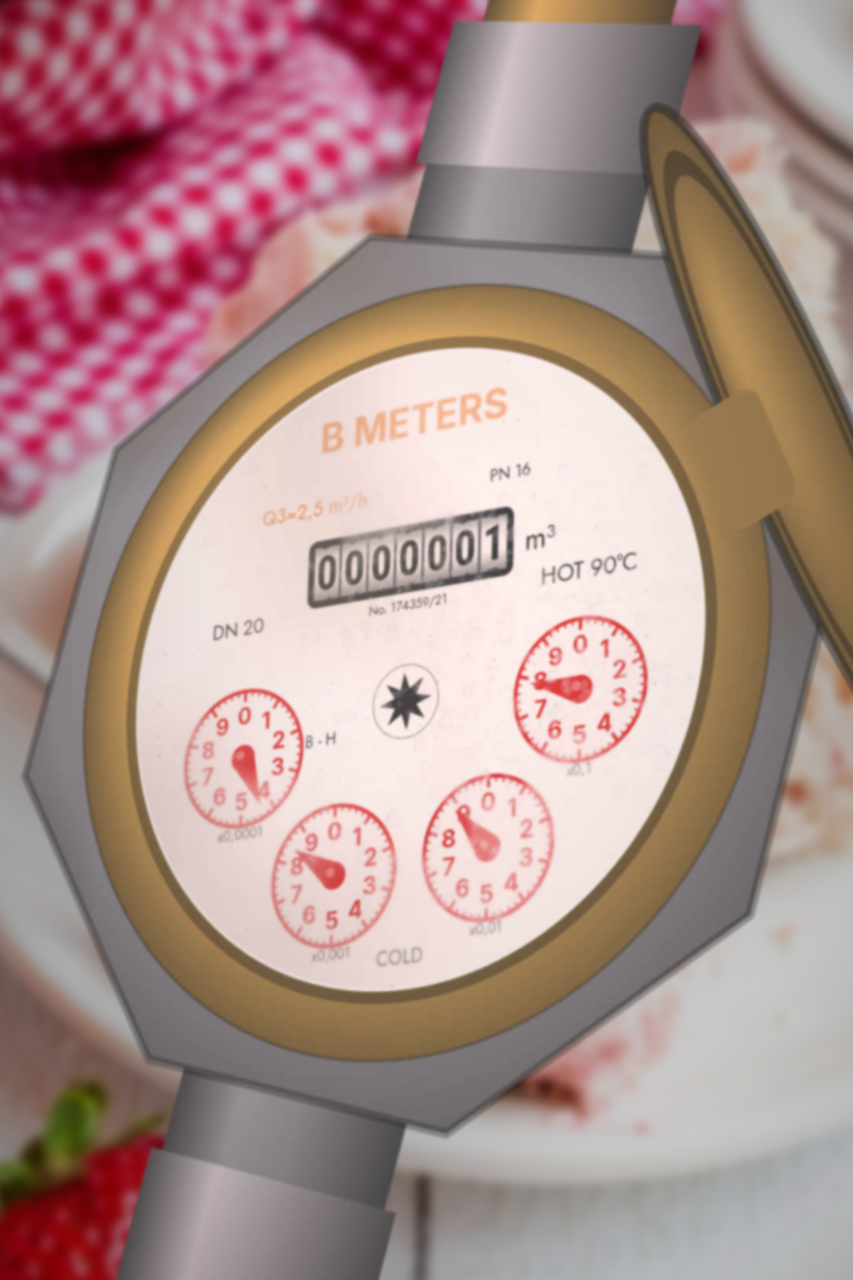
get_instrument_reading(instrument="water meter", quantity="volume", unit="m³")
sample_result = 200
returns 1.7884
